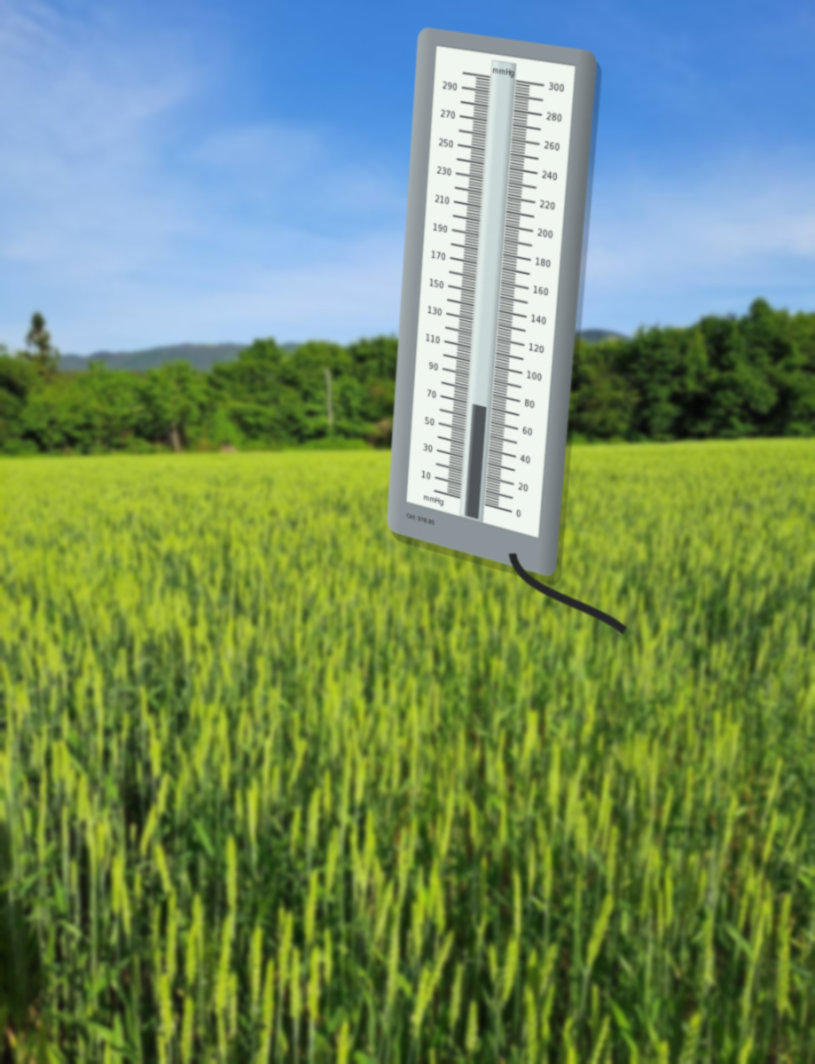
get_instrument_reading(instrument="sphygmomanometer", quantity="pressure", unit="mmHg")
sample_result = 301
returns 70
